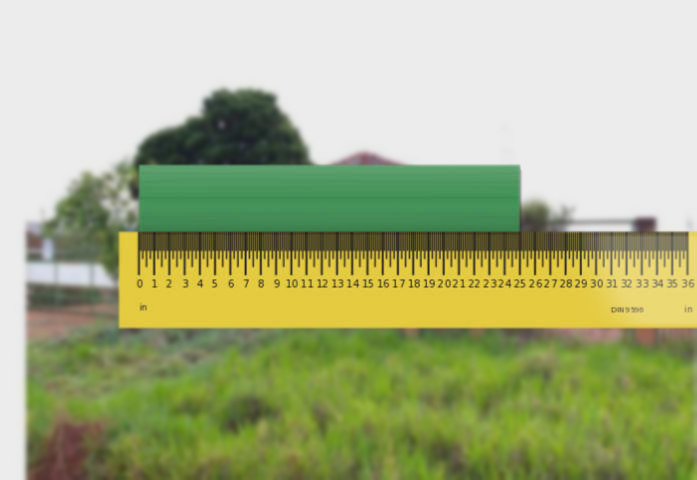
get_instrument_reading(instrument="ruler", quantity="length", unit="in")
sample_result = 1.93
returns 25
